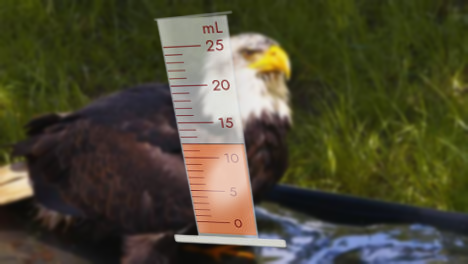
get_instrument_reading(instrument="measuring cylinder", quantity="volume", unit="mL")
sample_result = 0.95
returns 12
